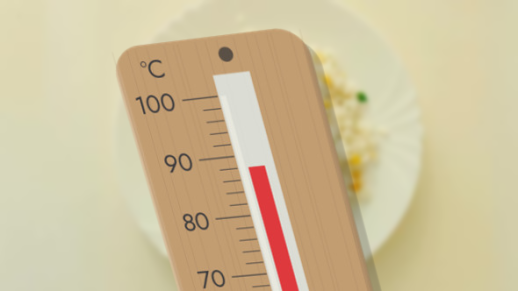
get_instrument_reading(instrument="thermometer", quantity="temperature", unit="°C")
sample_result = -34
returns 88
